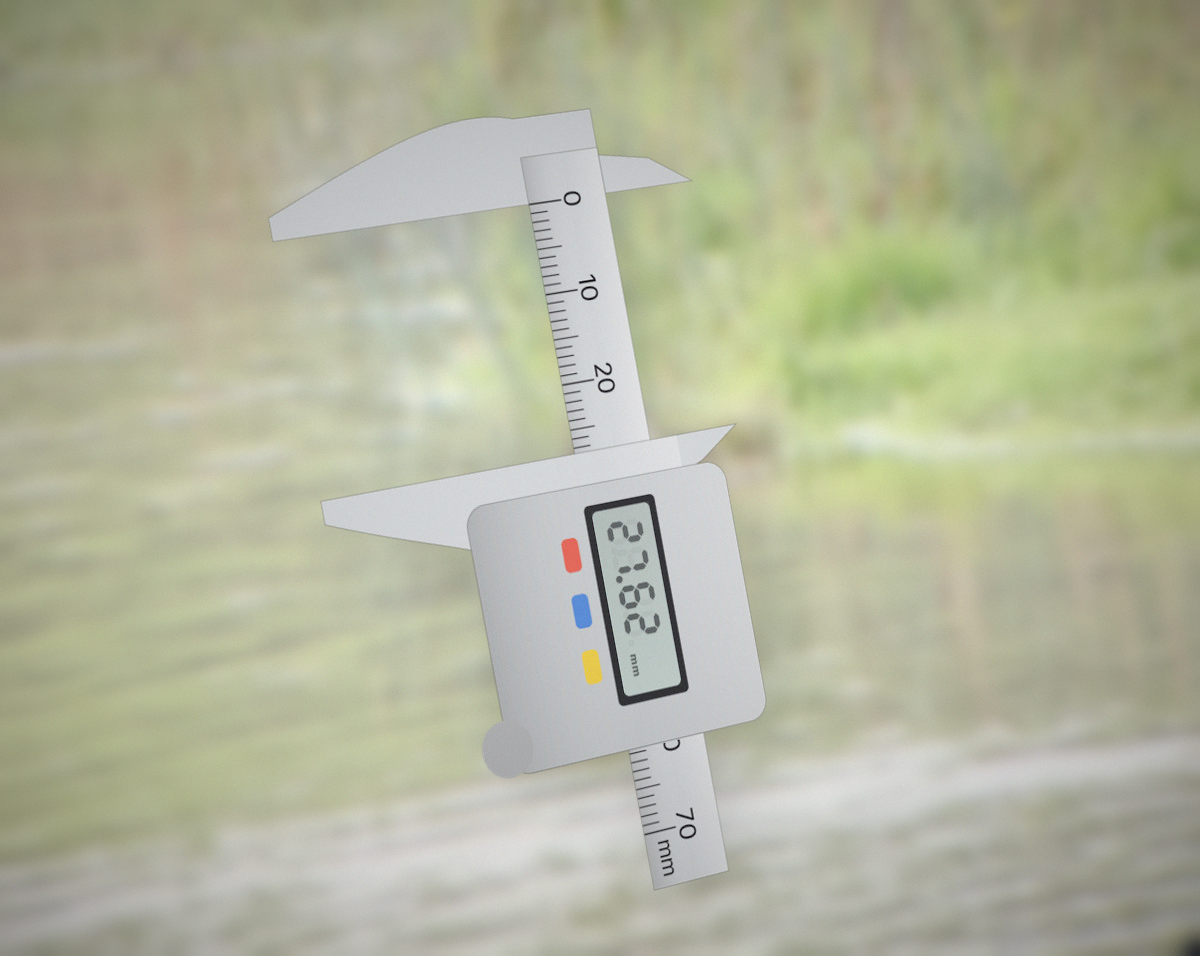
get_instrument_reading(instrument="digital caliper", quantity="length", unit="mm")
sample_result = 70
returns 27.62
